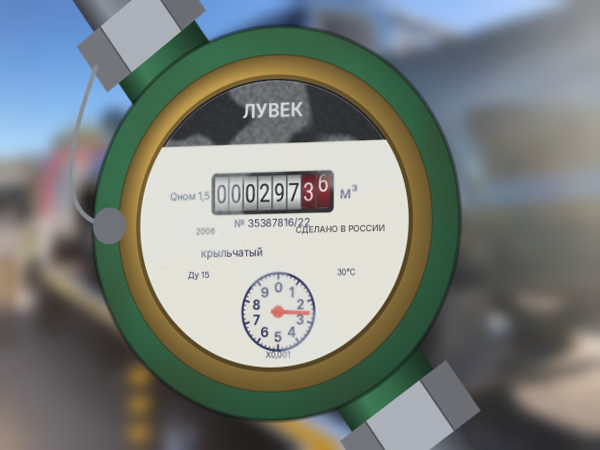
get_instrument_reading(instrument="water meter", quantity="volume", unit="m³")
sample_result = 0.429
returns 297.362
